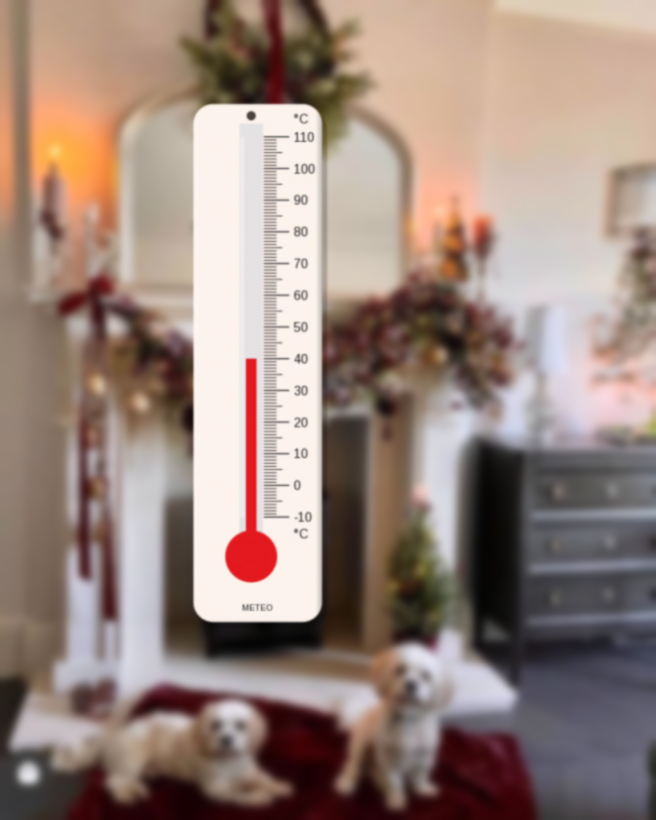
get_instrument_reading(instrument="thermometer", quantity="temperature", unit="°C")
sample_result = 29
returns 40
